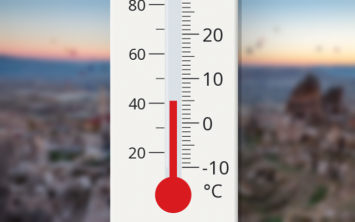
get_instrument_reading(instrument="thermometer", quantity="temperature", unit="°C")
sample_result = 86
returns 5
